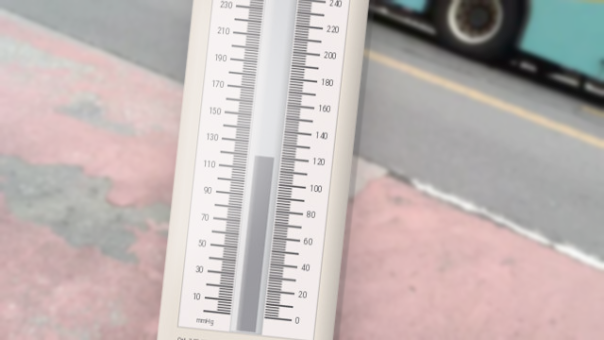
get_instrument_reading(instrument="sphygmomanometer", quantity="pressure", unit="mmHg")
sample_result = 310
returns 120
